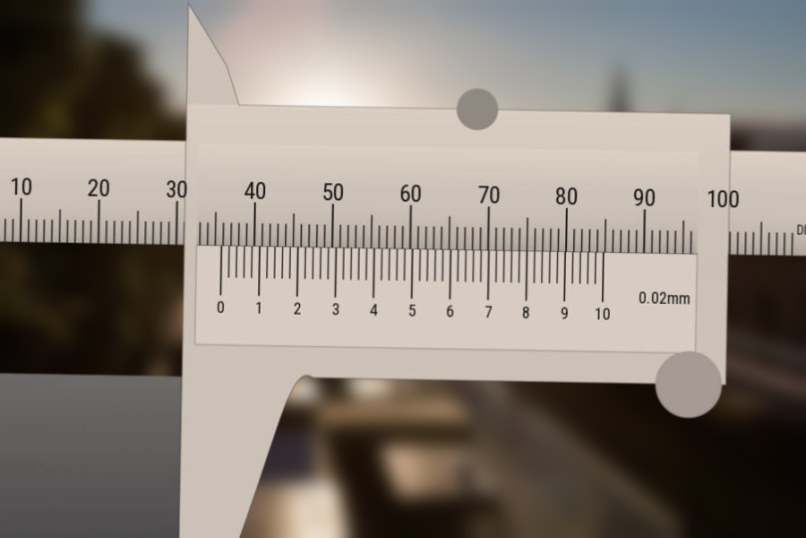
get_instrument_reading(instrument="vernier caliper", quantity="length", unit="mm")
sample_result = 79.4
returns 35.8
